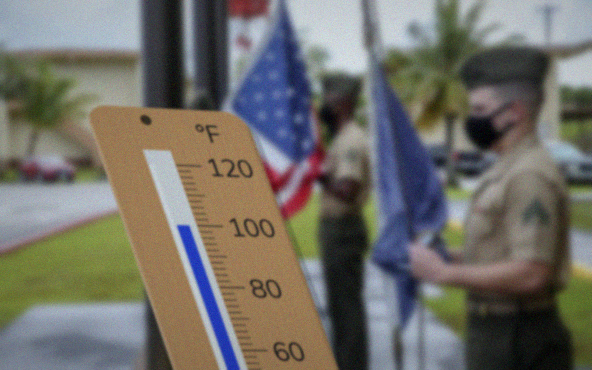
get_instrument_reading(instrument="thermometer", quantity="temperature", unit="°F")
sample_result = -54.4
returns 100
